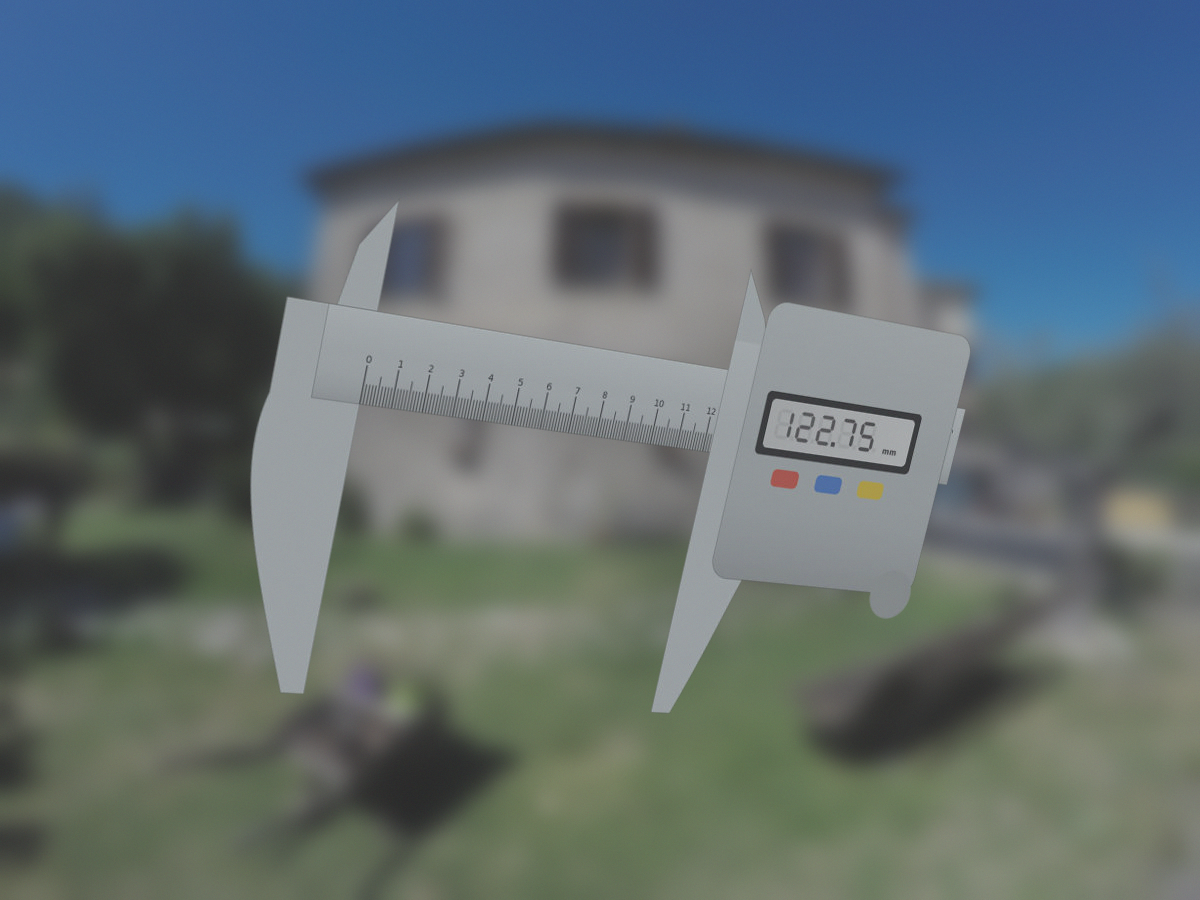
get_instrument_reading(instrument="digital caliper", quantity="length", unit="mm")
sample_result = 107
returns 122.75
